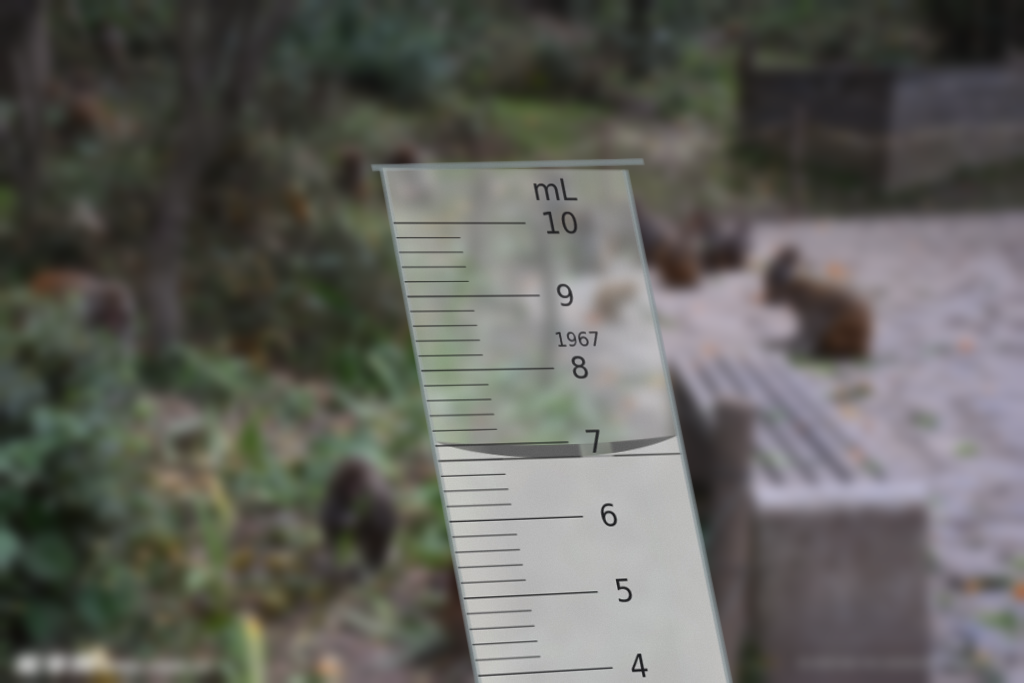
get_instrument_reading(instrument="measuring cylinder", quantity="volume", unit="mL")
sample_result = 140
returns 6.8
